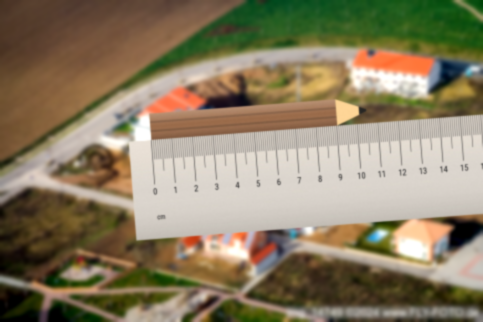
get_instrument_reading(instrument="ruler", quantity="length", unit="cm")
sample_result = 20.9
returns 10.5
